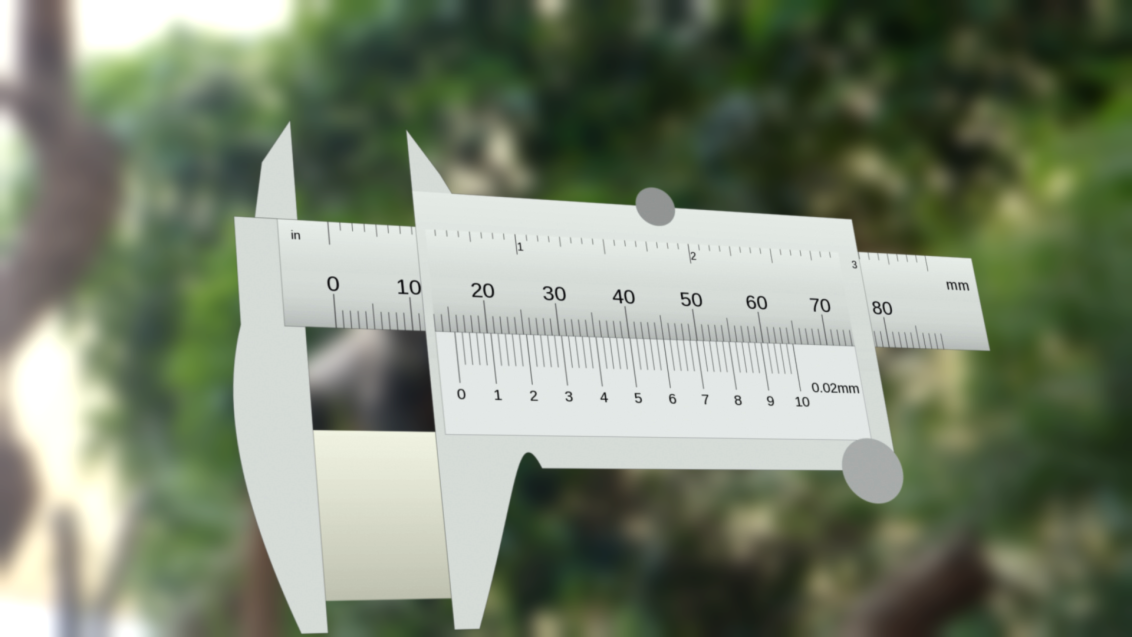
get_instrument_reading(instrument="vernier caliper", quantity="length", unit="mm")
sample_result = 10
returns 15.6
